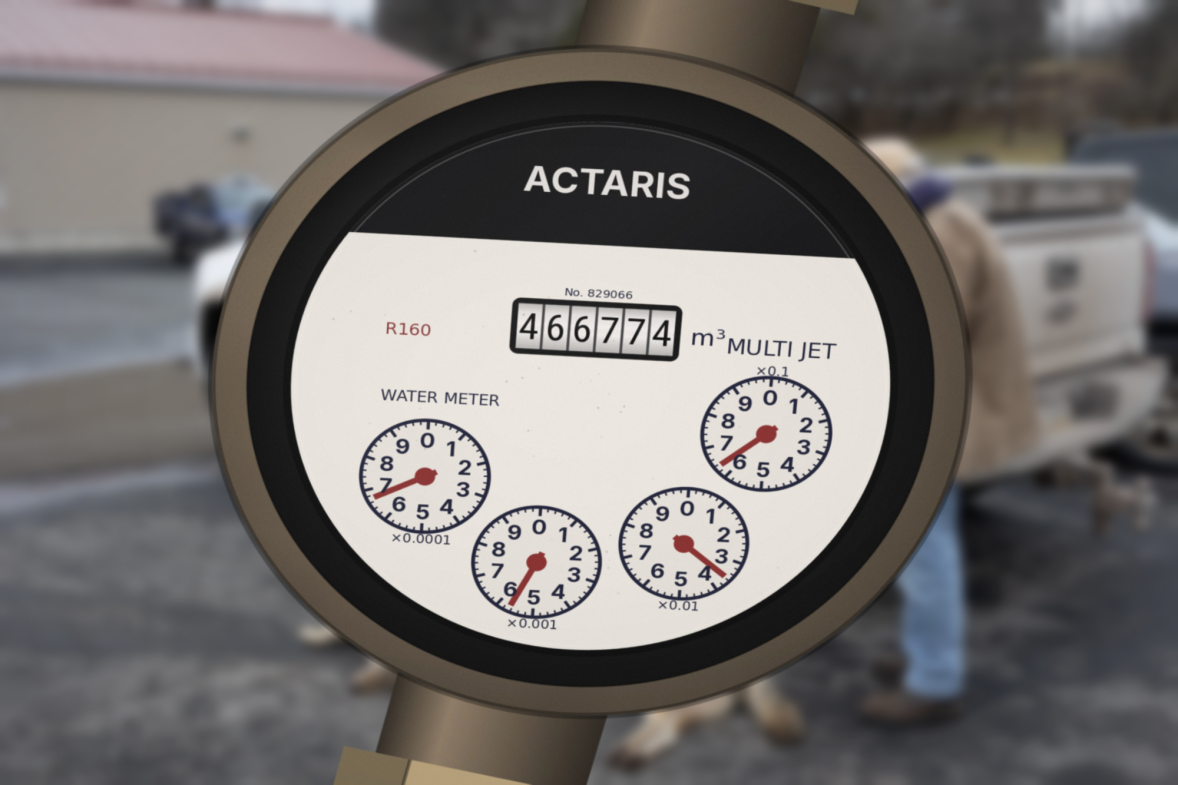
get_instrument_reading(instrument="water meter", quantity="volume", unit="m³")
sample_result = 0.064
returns 466774.6356
